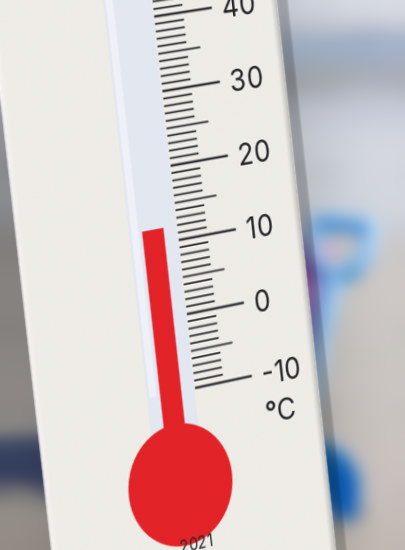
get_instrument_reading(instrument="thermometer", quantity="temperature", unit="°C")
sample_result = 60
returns 12
